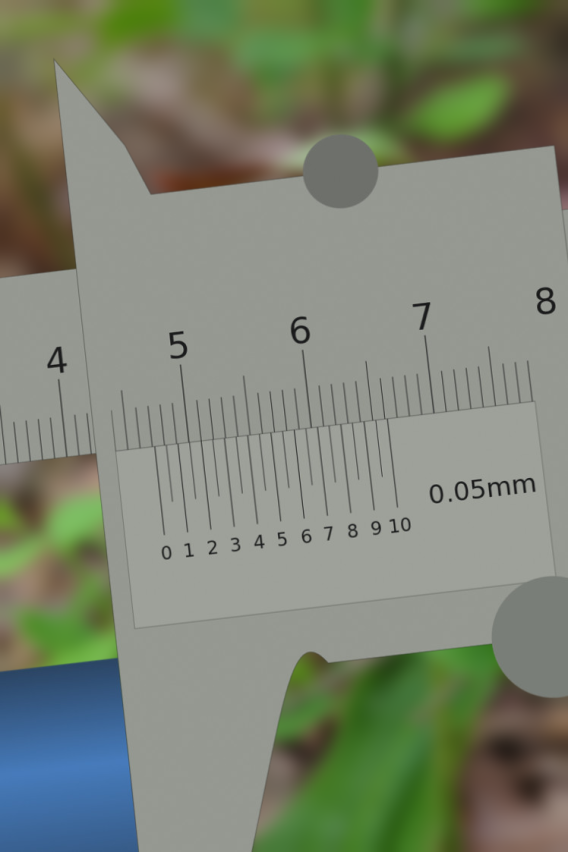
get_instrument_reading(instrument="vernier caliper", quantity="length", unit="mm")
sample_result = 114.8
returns 47.2
